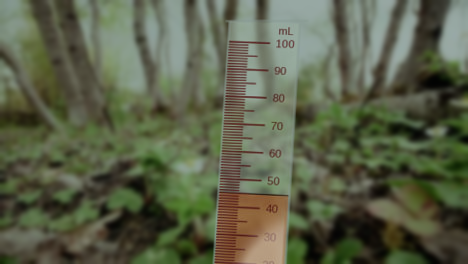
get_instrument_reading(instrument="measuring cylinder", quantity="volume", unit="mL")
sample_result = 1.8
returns 45
